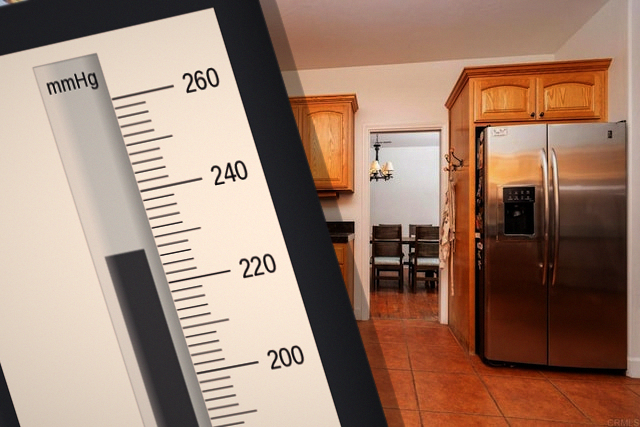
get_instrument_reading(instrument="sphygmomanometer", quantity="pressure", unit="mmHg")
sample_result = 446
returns 228
